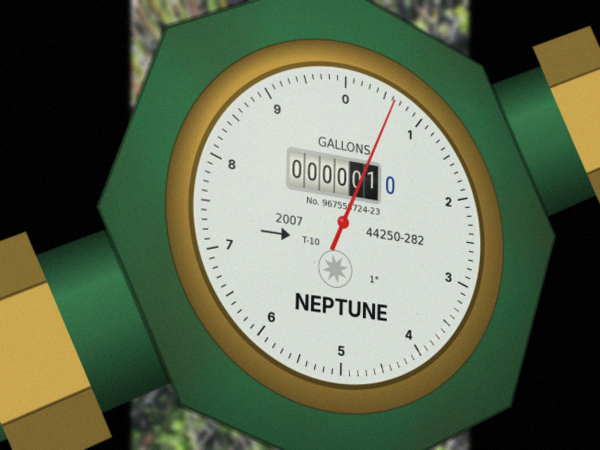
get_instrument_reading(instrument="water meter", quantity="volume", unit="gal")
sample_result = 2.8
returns 10.6
